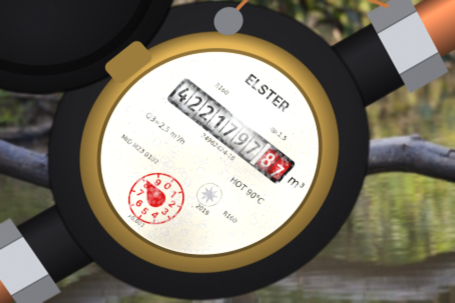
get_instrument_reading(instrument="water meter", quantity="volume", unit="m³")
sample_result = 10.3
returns 4221797.868
